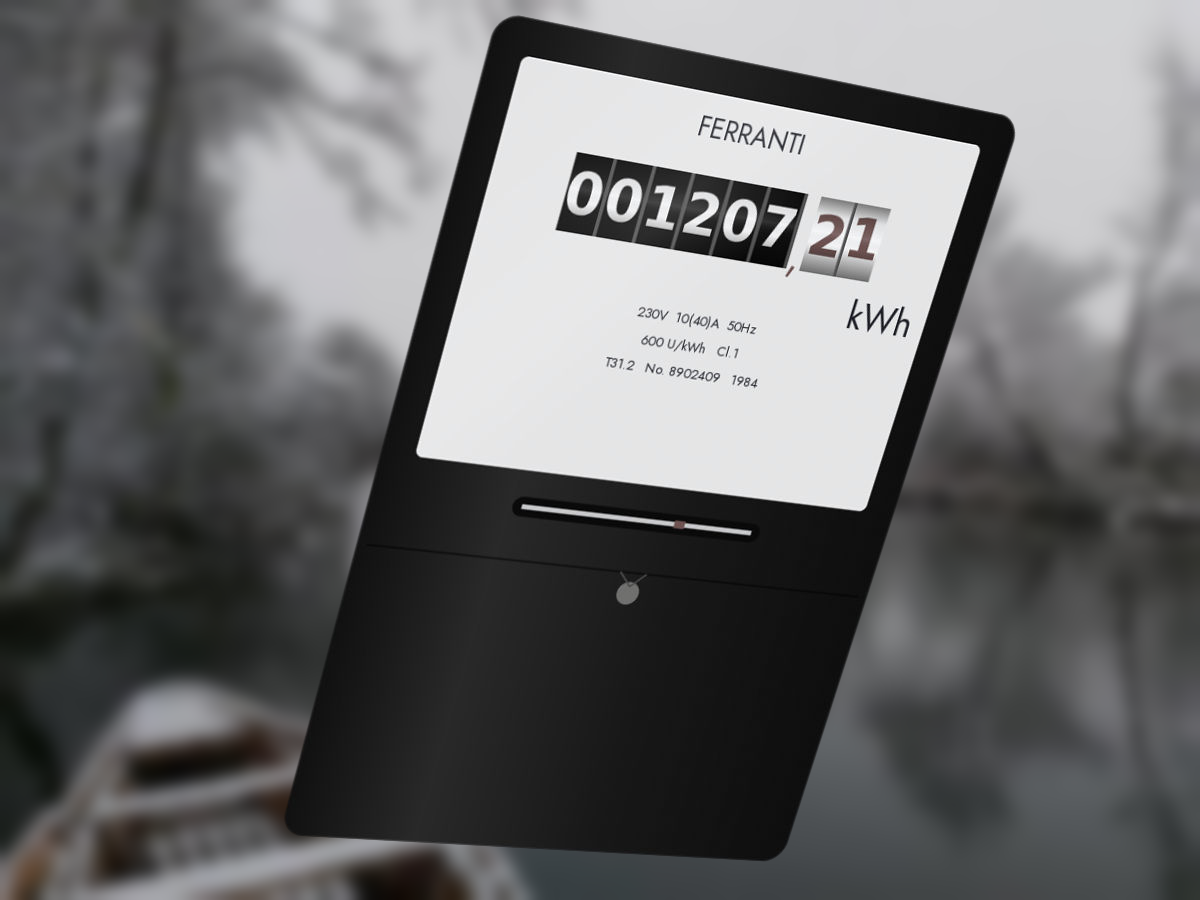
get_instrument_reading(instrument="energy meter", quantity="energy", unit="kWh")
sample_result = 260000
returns 1207.21
